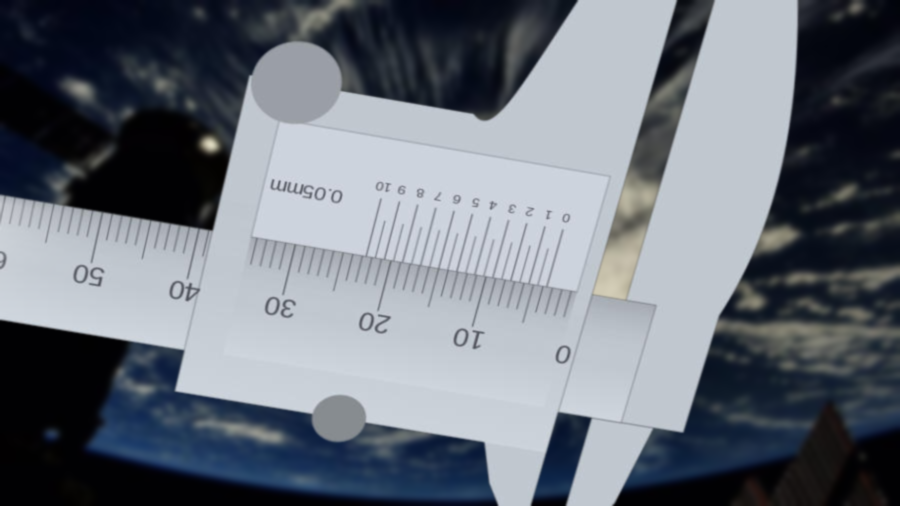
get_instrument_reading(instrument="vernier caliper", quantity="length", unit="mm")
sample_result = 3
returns 3.6
